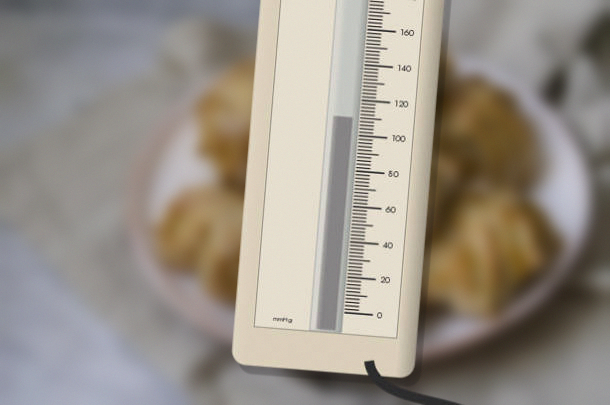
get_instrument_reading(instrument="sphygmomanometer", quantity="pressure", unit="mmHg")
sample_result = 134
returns 110
